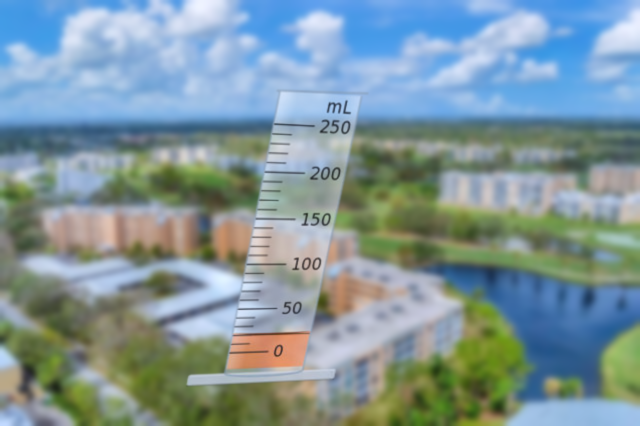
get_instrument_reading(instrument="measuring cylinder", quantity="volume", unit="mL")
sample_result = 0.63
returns 20
